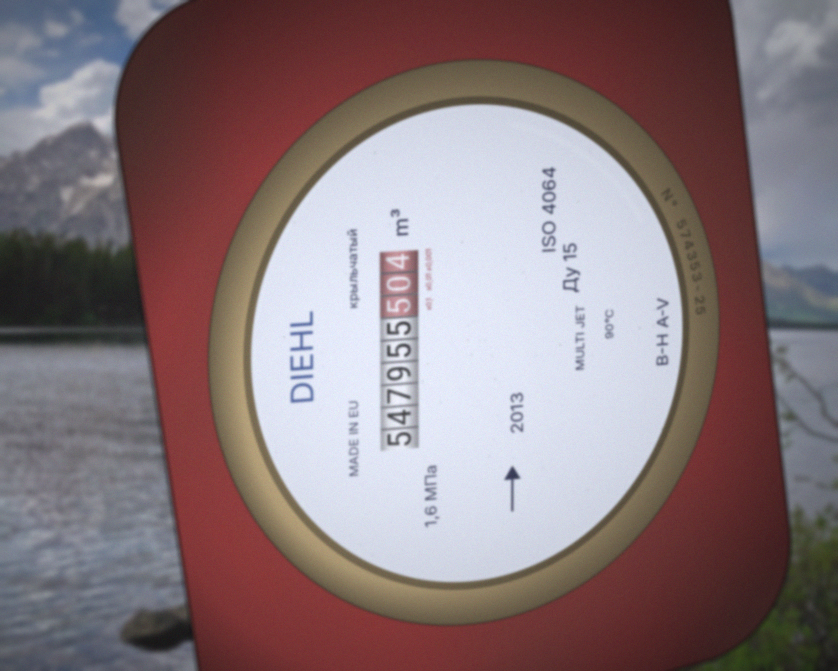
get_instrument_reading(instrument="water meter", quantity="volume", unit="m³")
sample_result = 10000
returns 547955.504
